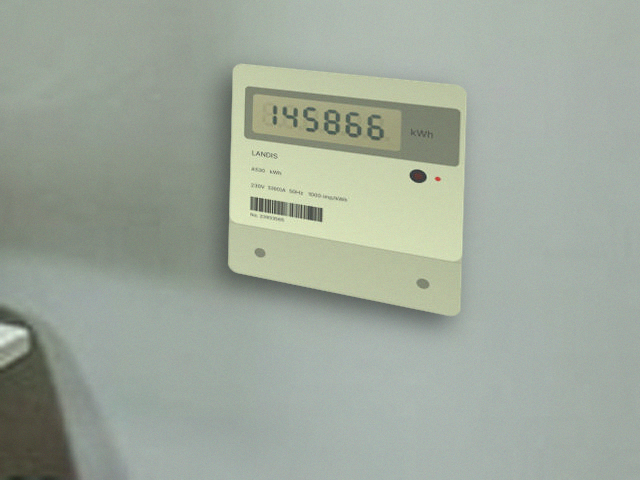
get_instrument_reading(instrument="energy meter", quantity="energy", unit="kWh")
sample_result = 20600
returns 145866
